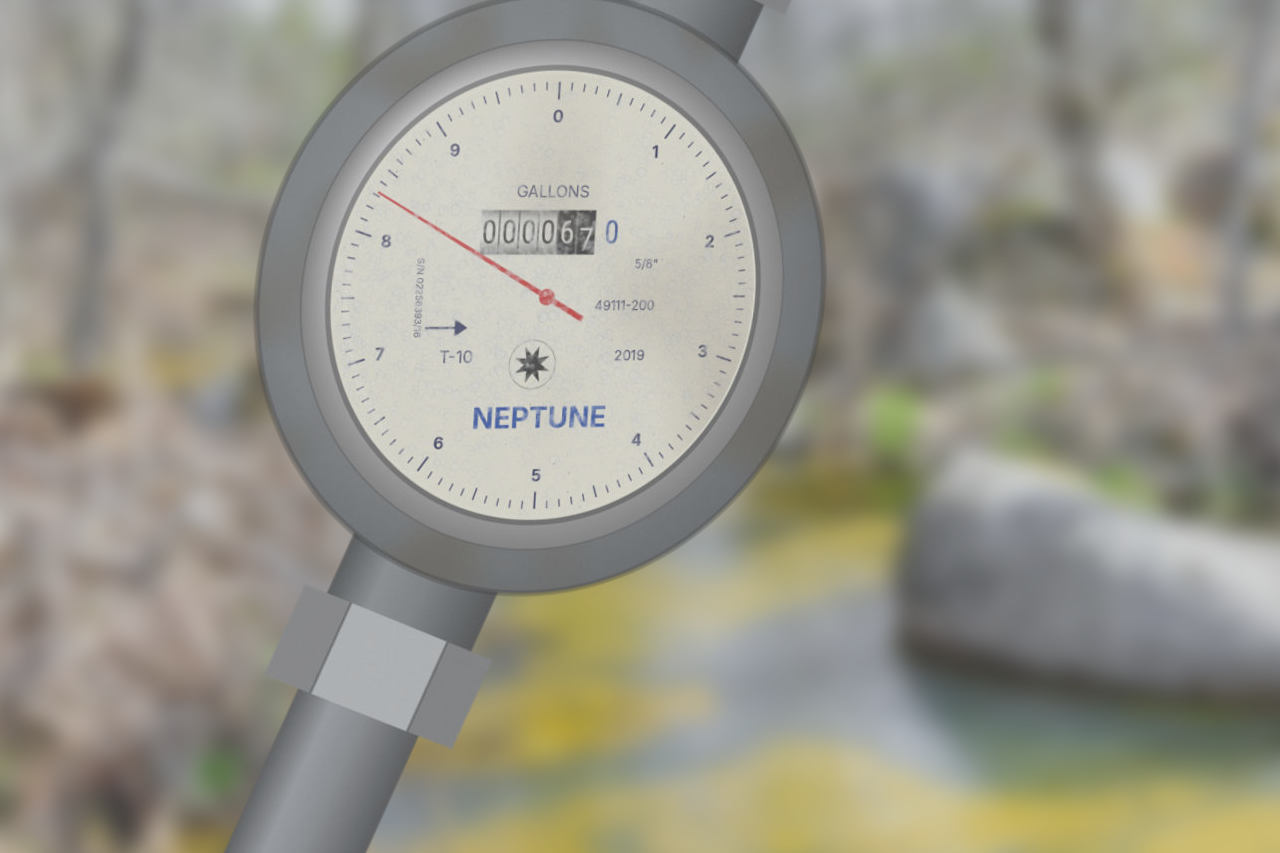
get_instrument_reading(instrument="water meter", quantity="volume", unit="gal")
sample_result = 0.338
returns 668.3
